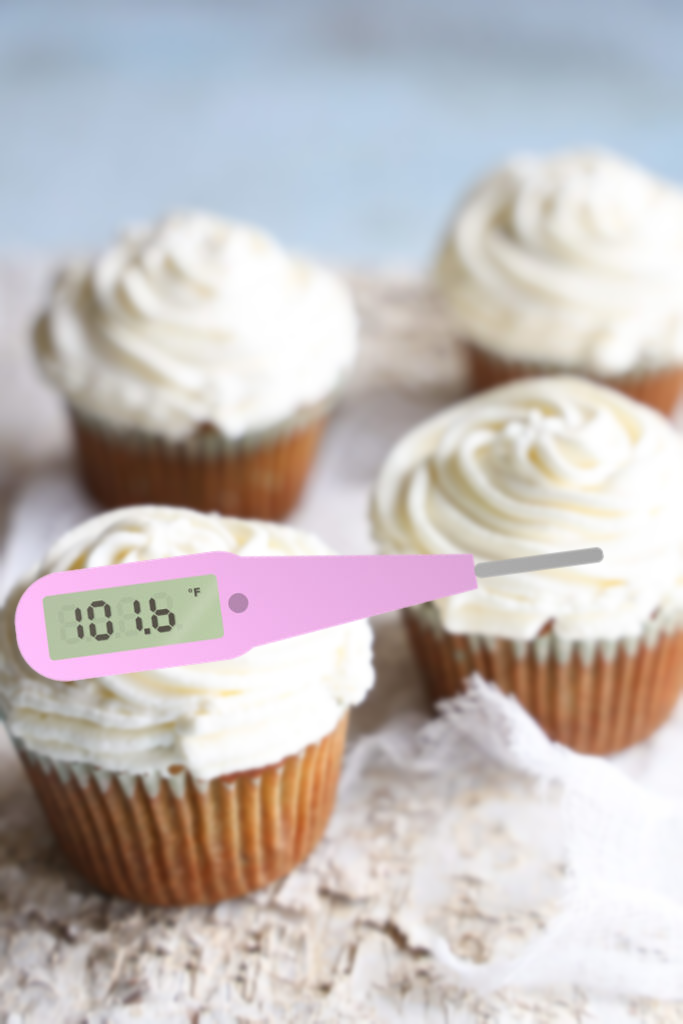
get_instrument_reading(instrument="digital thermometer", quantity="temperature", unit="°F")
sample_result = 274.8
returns 101.6
